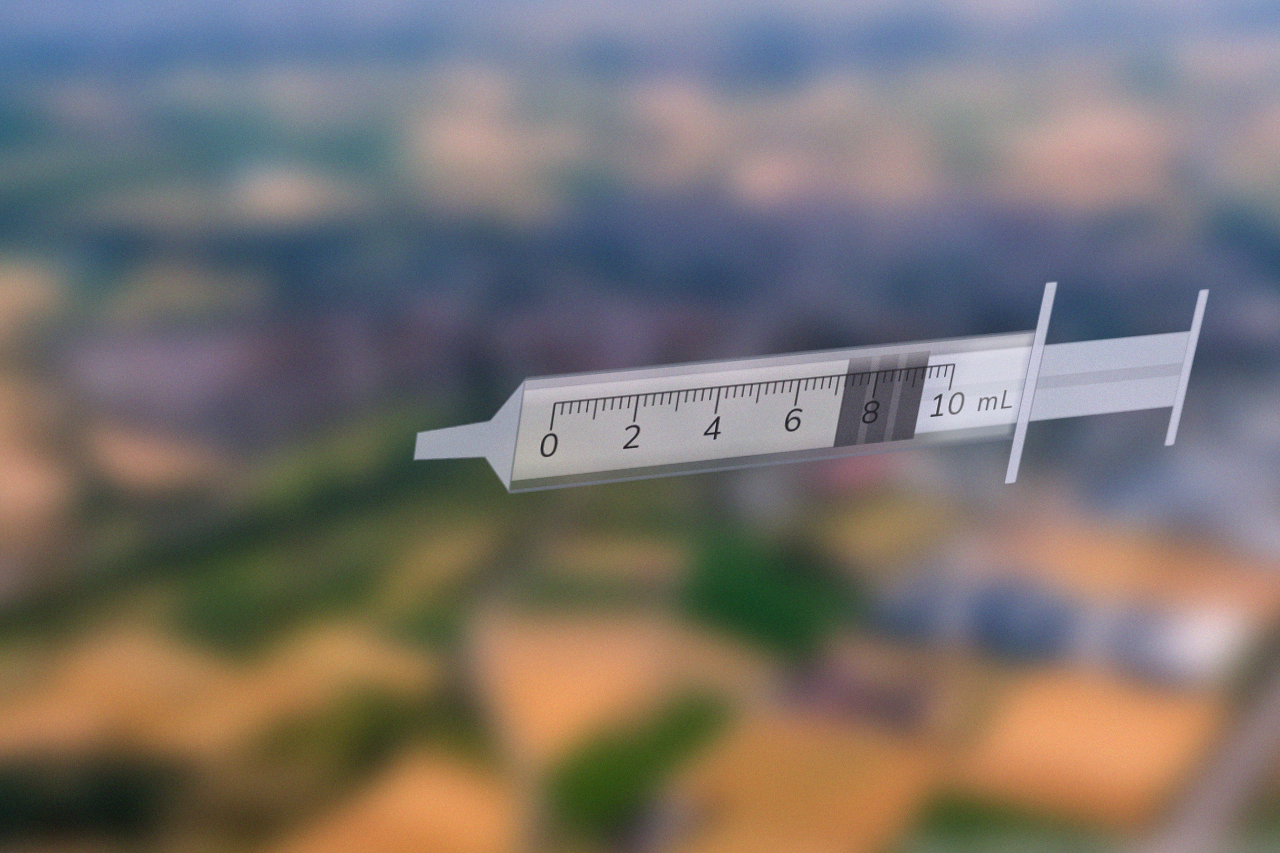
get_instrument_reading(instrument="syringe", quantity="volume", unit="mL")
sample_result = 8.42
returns 7.2
